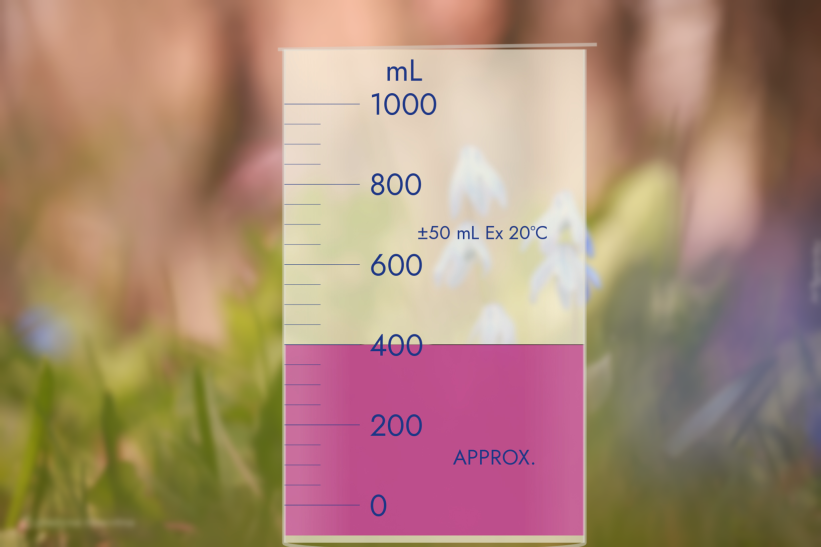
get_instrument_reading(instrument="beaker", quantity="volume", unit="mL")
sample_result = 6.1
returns 400
